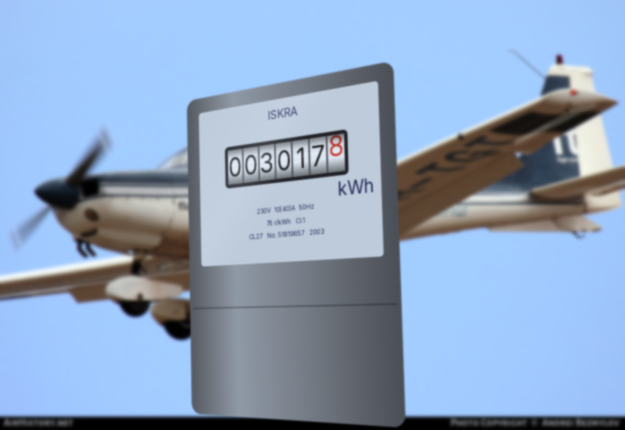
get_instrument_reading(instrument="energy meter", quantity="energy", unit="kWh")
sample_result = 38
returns 3017.8
